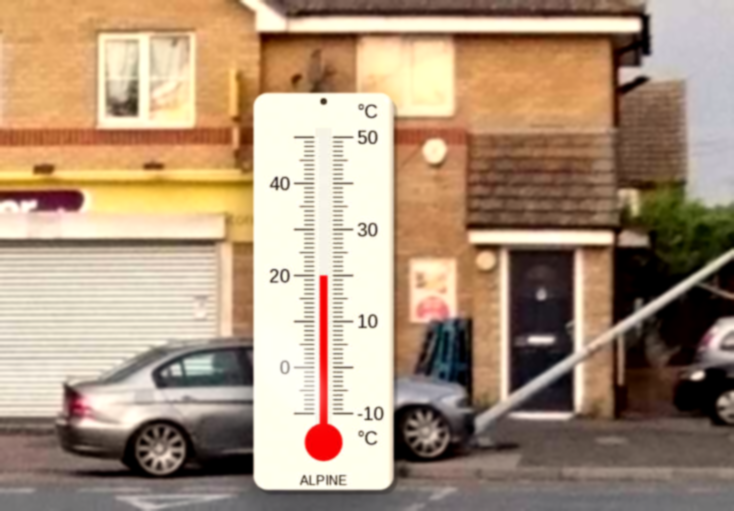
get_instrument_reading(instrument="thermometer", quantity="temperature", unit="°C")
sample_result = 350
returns 20
